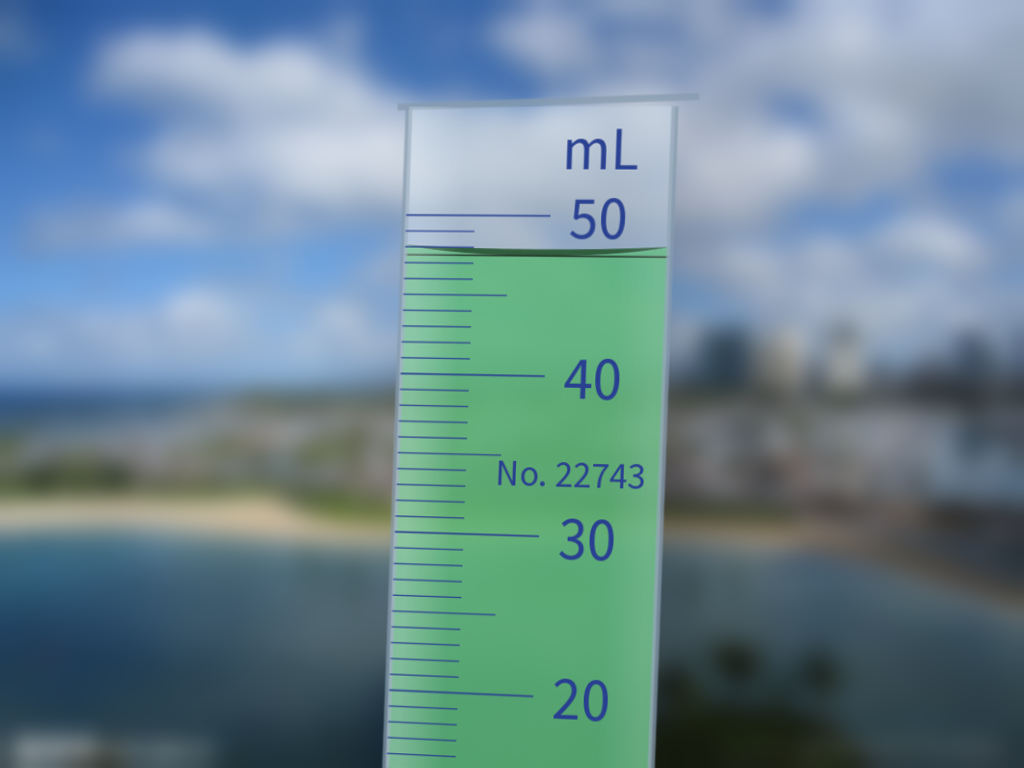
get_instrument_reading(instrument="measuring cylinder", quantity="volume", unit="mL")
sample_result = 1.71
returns 47.5
